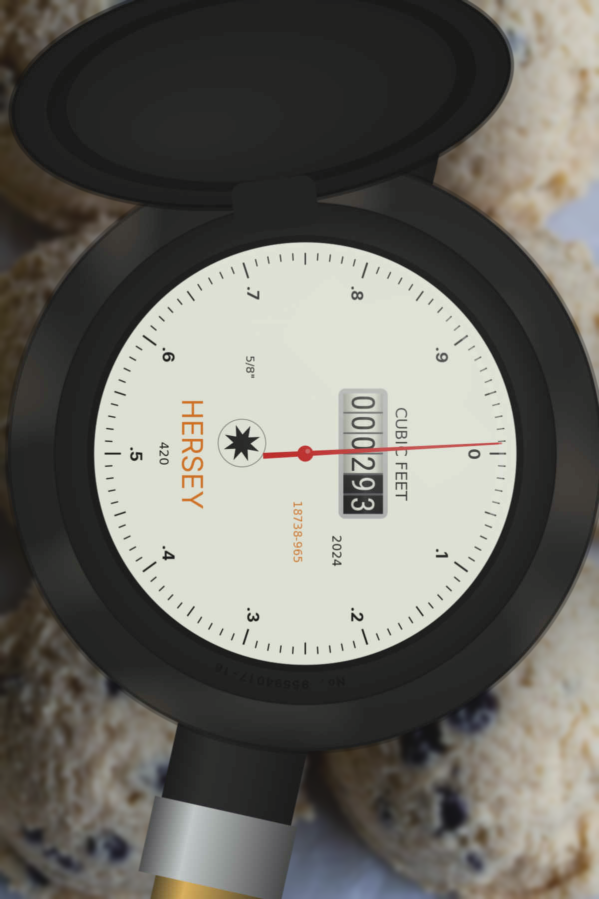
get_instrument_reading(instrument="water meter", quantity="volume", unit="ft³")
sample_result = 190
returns 292.99
